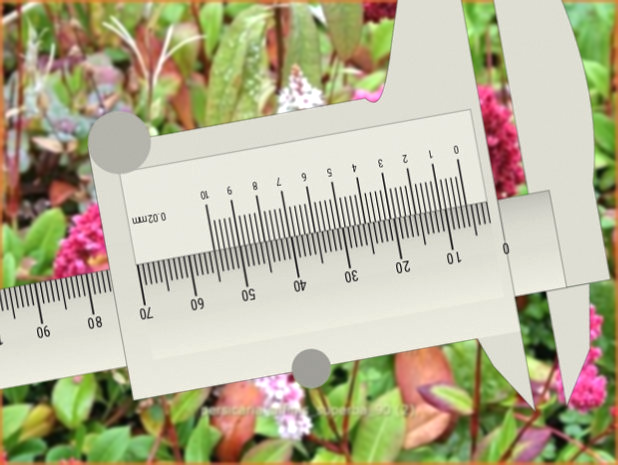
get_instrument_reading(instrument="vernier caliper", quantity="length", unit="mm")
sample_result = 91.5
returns 6.0
